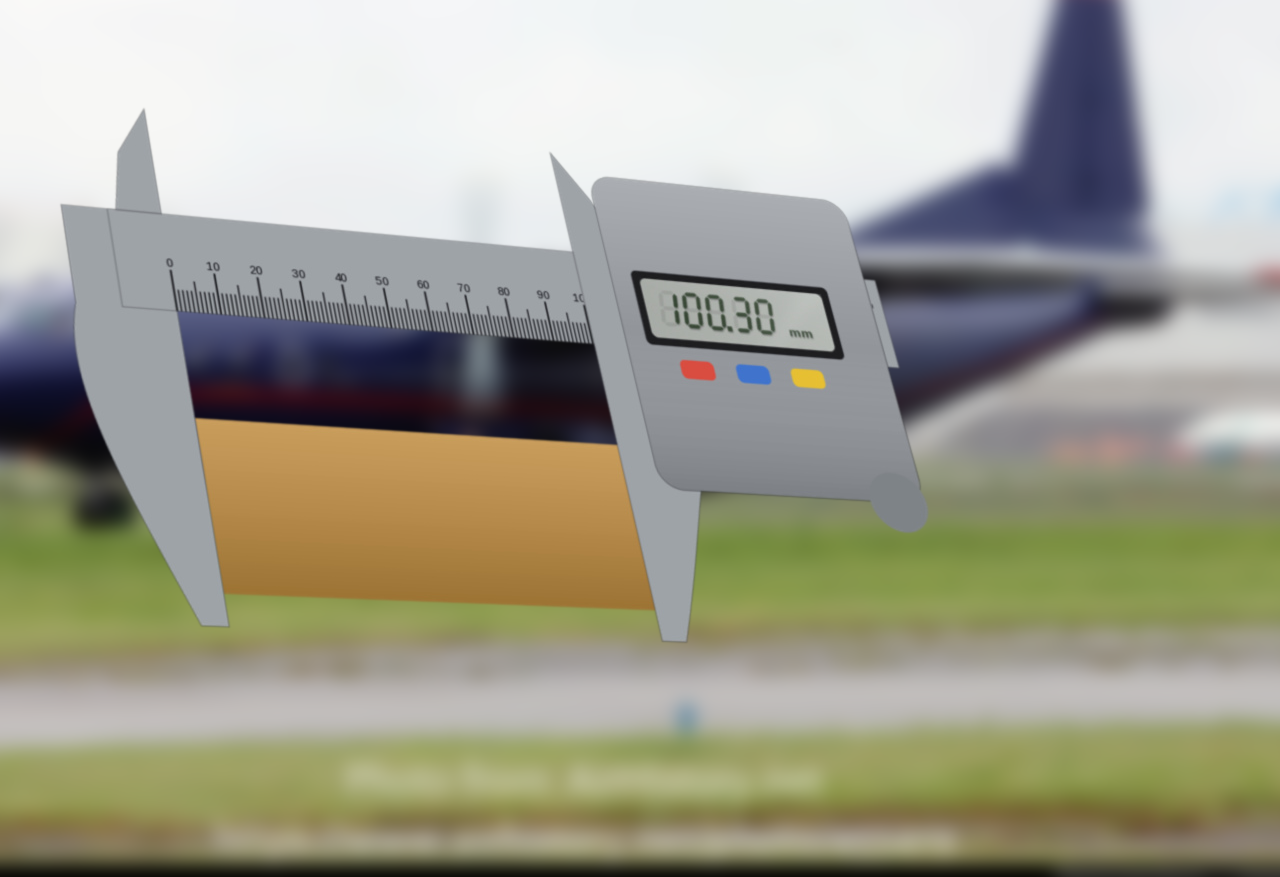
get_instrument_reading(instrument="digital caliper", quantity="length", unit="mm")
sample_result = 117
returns 100.30
